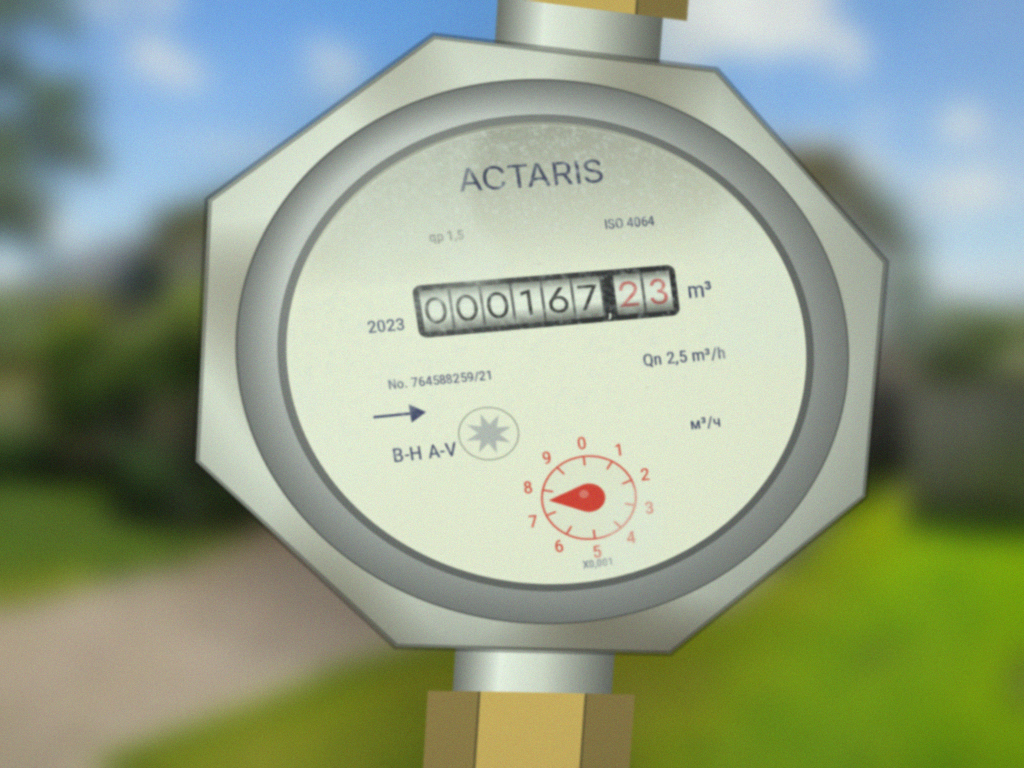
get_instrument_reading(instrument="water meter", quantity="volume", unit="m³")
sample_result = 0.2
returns 167.237
